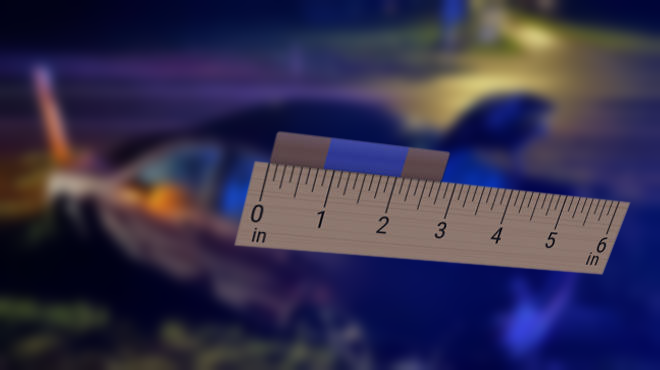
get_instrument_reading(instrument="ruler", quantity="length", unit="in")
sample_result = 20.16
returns 2.75
